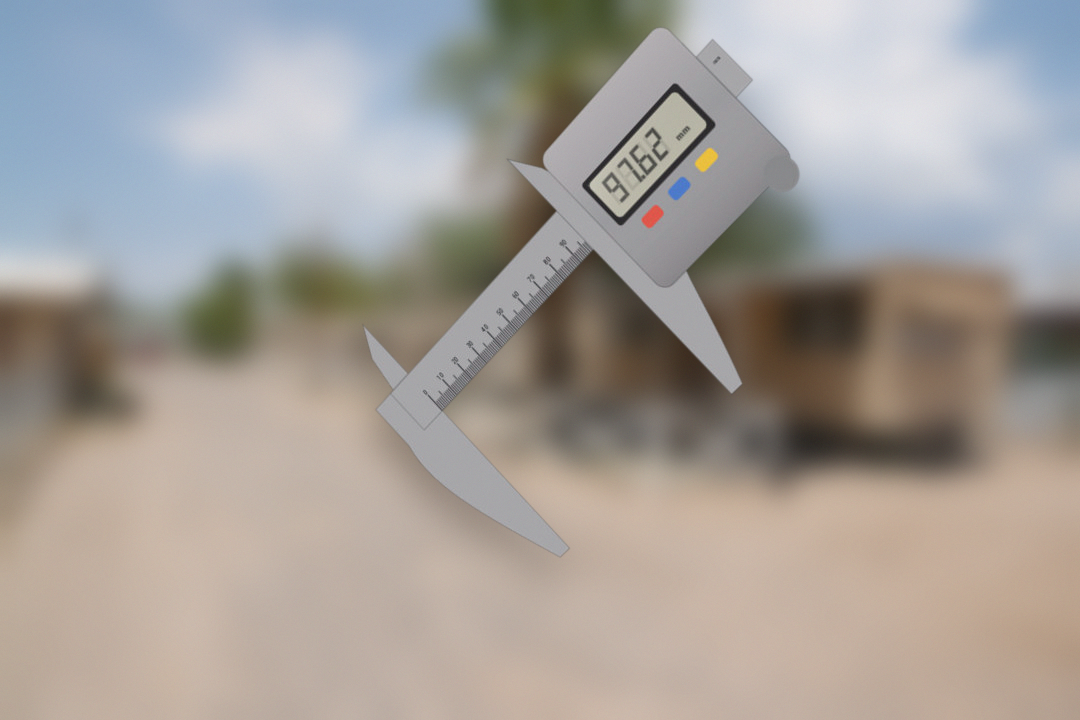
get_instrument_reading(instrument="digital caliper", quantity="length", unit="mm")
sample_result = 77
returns 97.62
